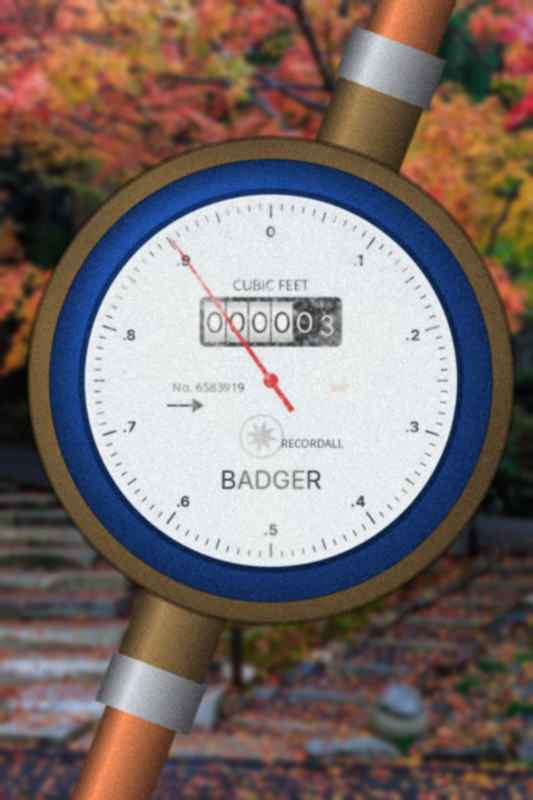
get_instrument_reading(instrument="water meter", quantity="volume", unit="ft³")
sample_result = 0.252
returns 2.90
